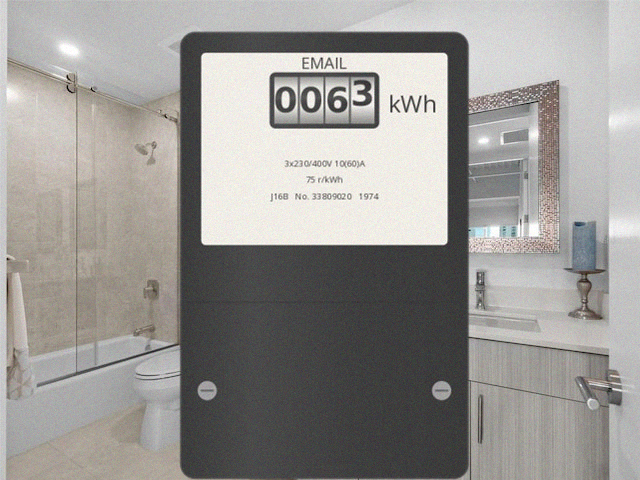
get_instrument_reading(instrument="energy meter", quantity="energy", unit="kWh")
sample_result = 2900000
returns 63
